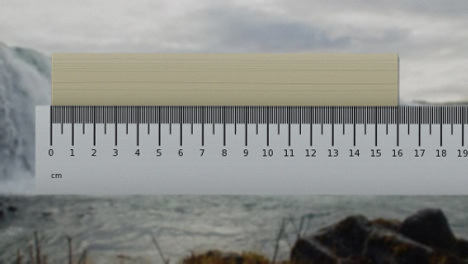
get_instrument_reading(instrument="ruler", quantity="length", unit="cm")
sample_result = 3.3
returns 16
